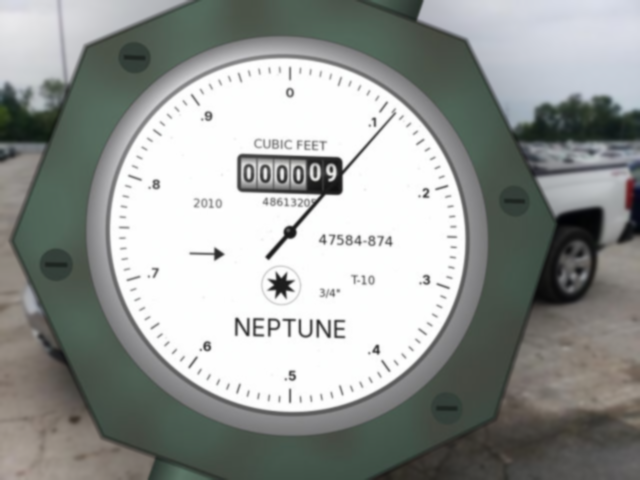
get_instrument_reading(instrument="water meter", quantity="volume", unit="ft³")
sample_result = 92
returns 9.11
